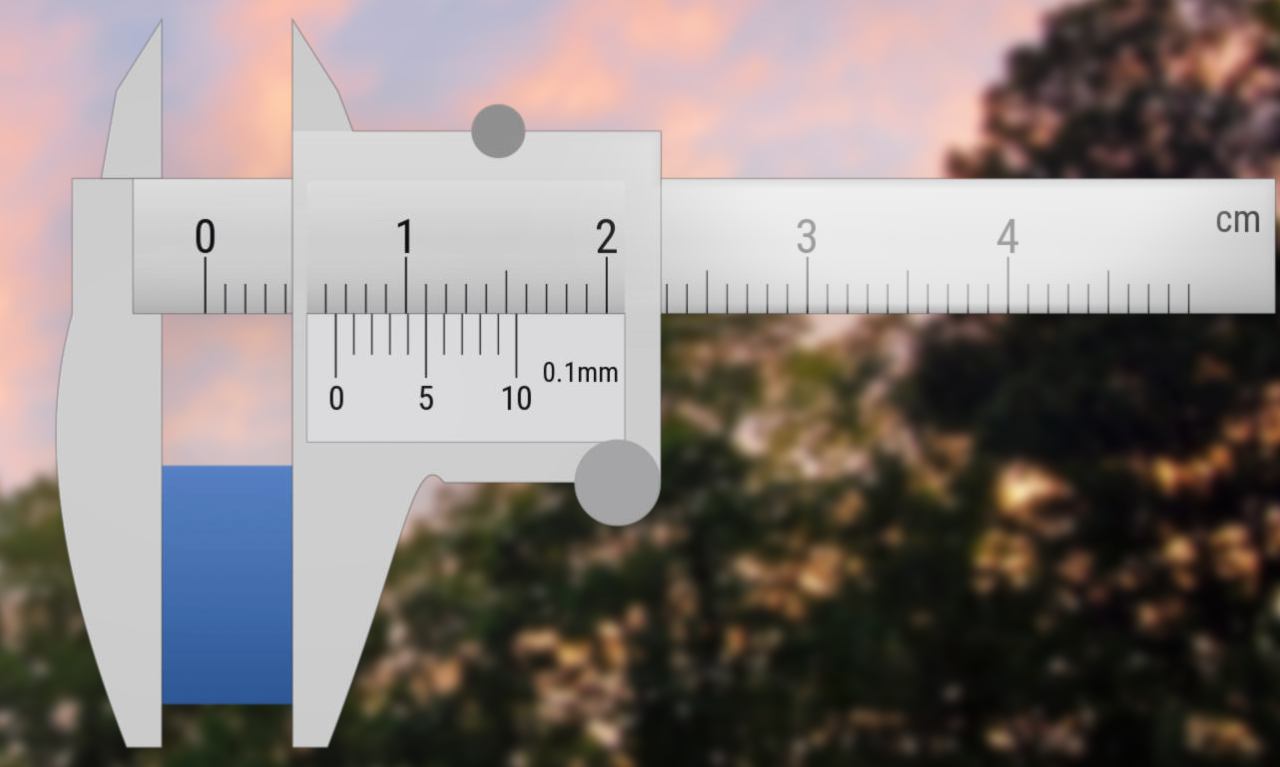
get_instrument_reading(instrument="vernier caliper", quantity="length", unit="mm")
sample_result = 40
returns 6.5
